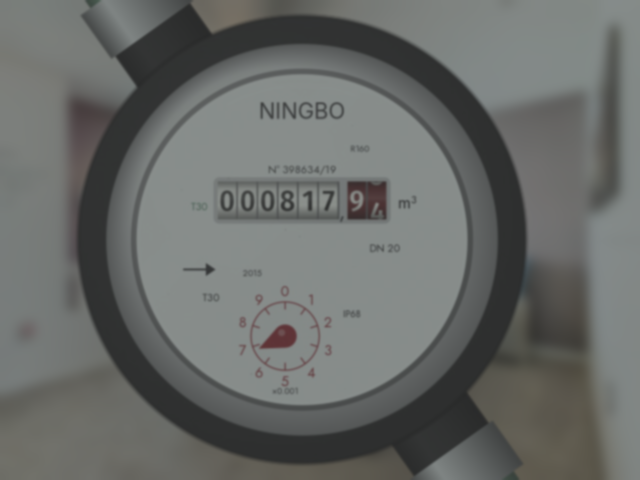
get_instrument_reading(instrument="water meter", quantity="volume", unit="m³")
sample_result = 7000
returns 817.936
